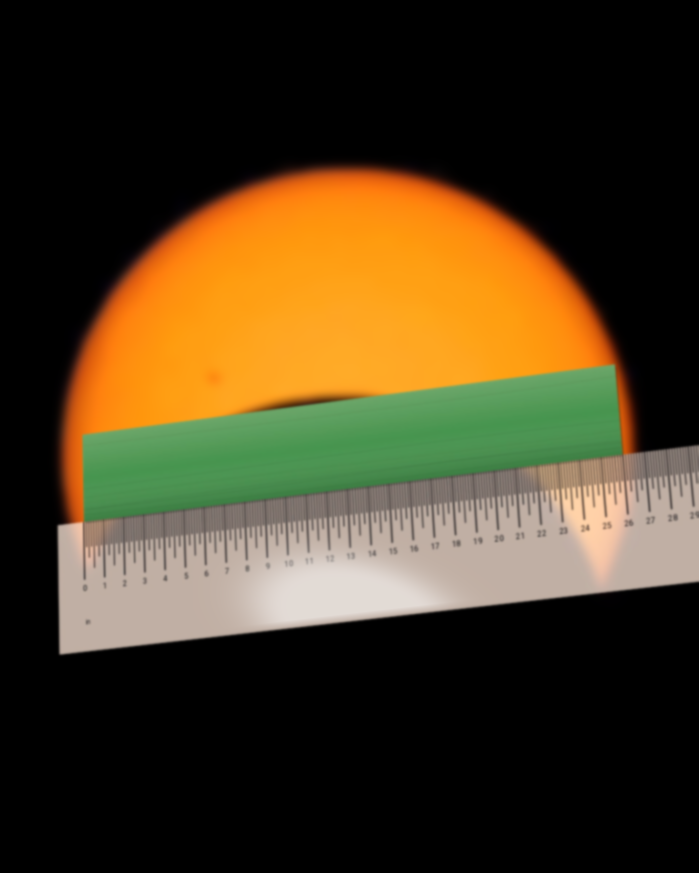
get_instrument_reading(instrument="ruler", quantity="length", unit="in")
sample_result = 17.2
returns 26
